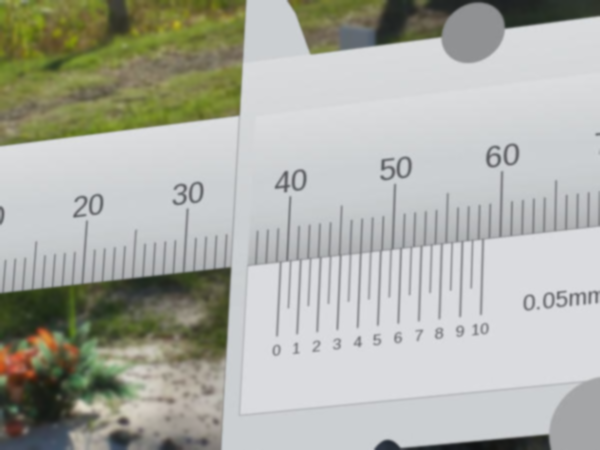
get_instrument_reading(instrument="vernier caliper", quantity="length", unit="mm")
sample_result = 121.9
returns 39.4
